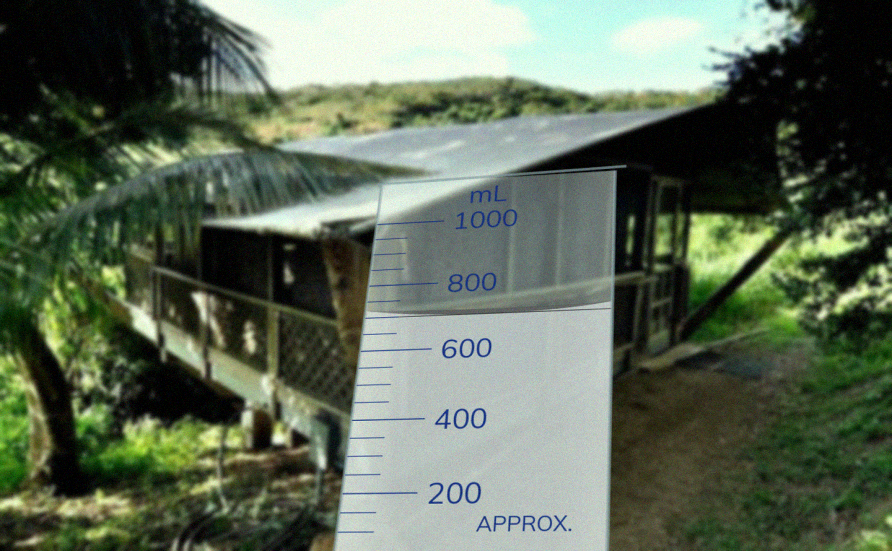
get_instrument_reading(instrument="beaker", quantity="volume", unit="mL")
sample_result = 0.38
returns 700
